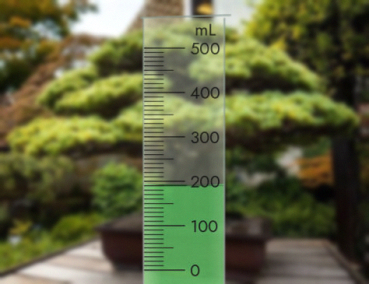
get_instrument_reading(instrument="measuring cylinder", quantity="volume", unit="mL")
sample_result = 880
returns 190
